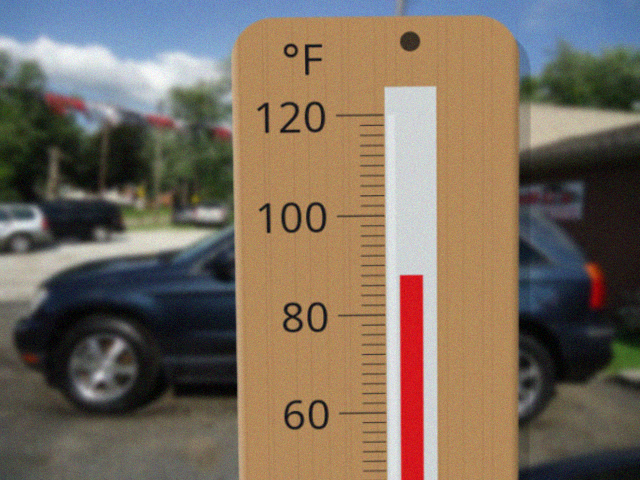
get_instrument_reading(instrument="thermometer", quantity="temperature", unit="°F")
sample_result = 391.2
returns 88
